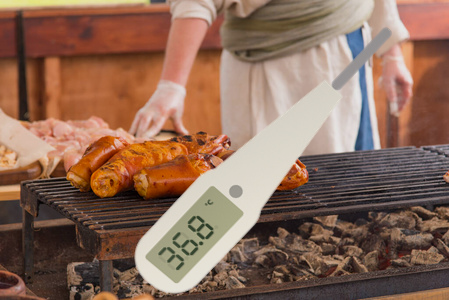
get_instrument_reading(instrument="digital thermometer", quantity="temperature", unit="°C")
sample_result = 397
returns 36.8
